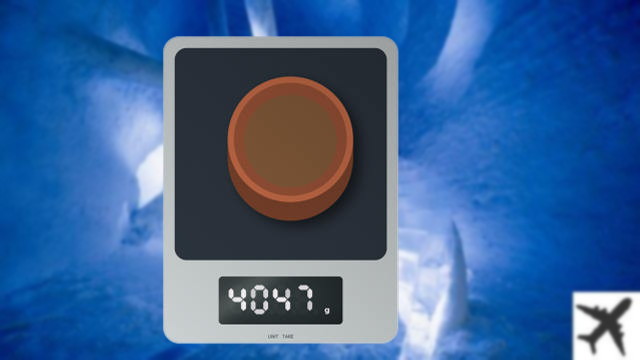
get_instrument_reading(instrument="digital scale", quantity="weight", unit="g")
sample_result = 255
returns 4047
